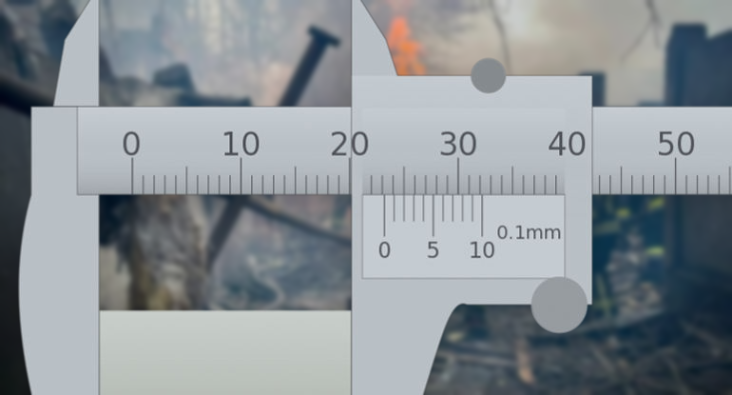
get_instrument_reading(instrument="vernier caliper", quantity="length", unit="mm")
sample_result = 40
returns 23.2
